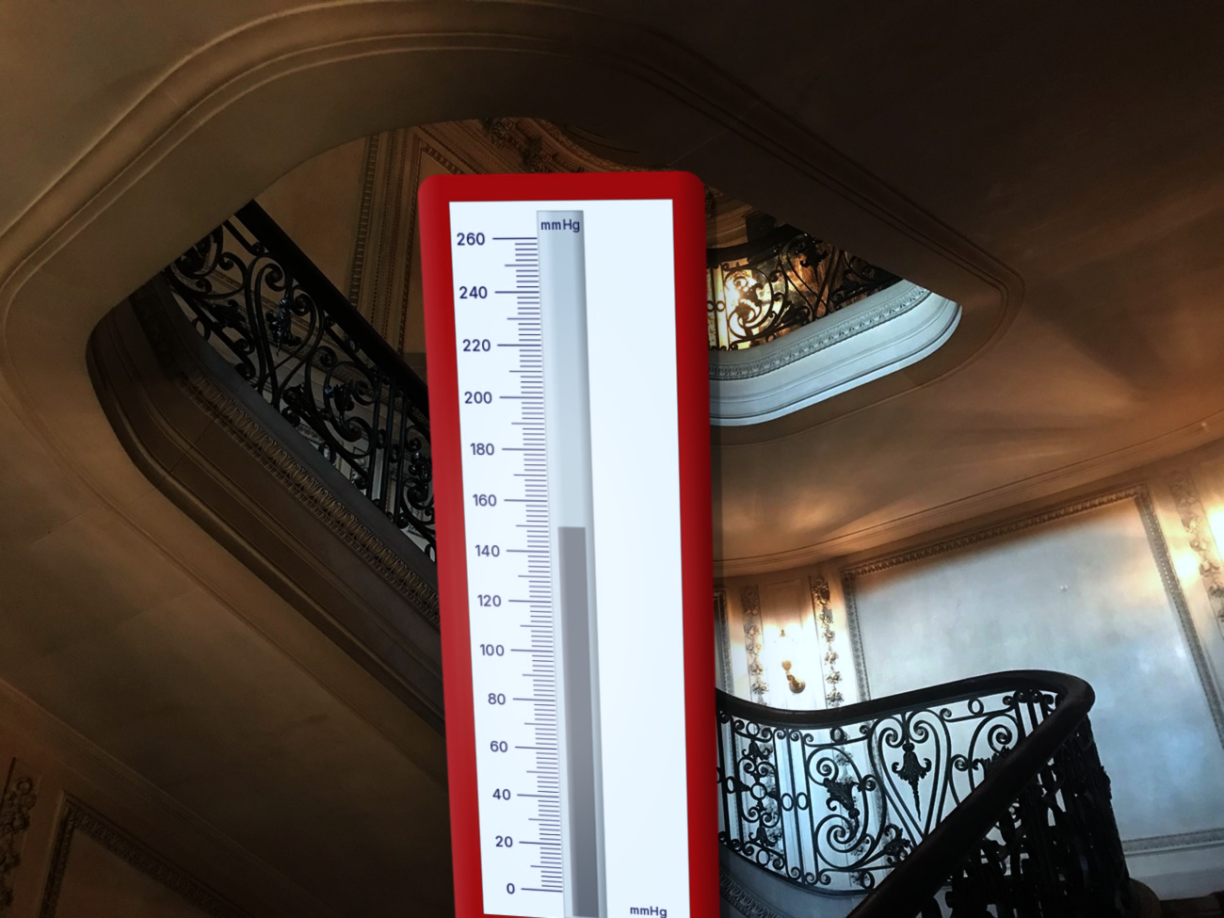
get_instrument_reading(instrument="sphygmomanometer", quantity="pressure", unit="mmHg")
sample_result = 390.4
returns 150
